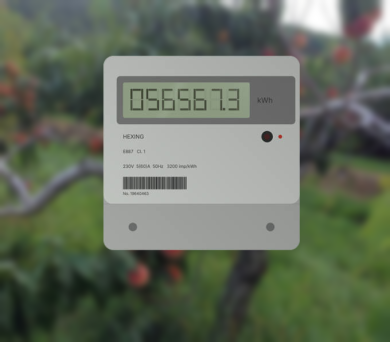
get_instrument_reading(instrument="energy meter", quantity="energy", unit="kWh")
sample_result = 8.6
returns 56567.3
